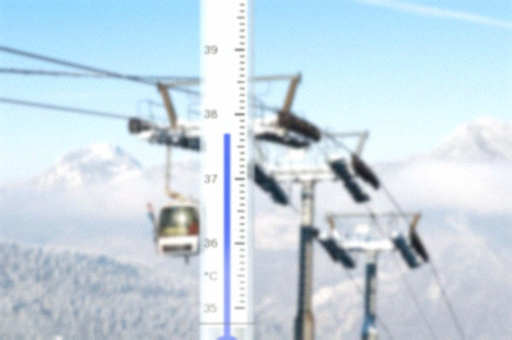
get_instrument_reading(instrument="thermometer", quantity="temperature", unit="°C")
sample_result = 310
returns 37.7
